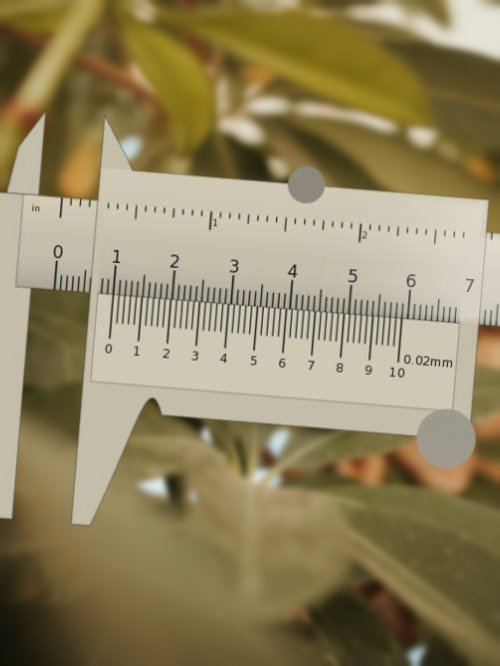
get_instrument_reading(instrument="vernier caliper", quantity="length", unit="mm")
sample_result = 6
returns 10.0
